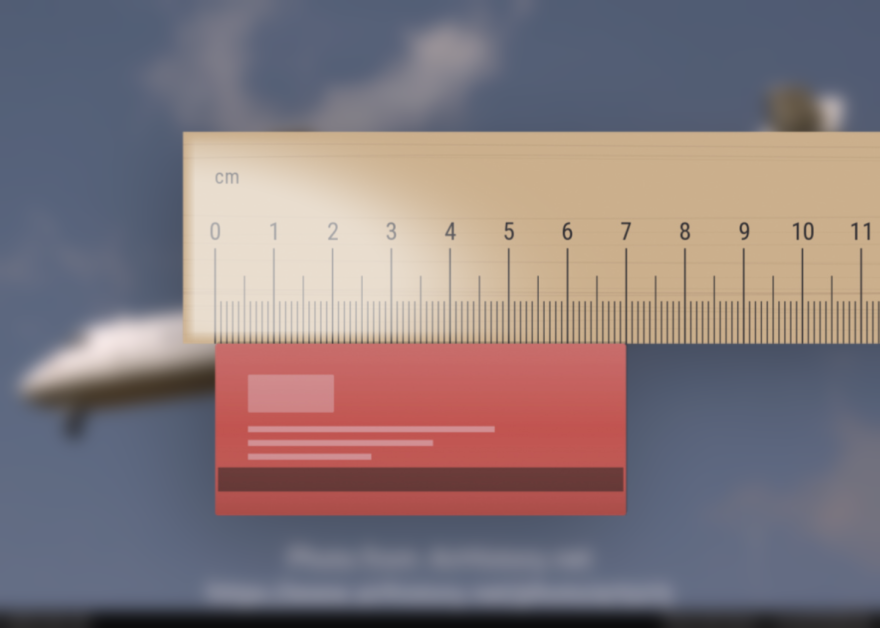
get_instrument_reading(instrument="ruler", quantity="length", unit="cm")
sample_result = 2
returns 7
